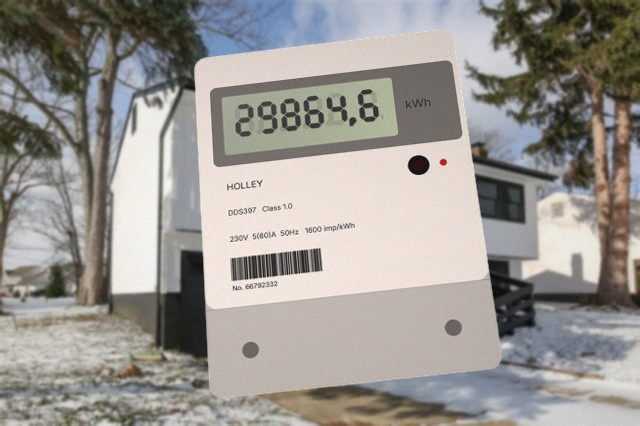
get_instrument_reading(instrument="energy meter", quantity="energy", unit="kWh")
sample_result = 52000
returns 29864.6
